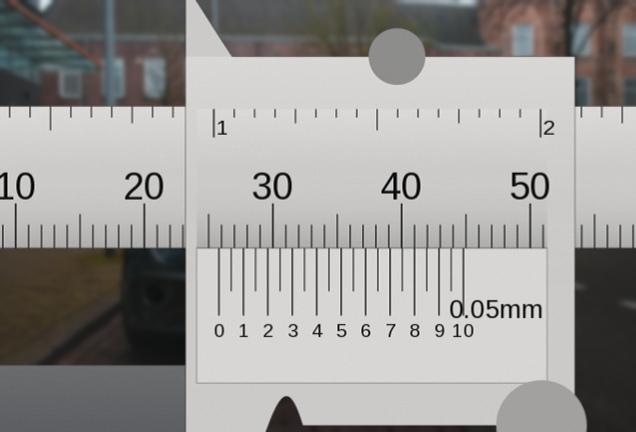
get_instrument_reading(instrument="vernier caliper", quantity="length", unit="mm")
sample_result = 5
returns 25.8
